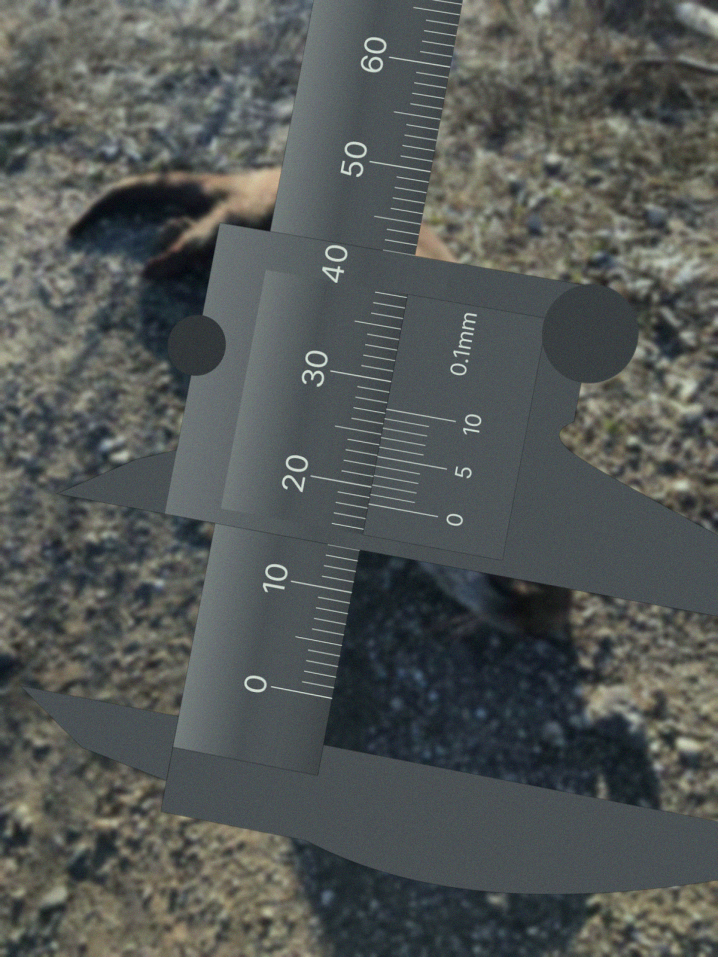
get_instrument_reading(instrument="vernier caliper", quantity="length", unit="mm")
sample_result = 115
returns 18.4
